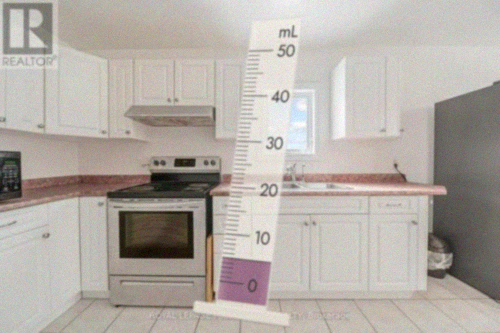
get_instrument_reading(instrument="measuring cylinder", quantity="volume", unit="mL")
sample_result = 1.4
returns 5
